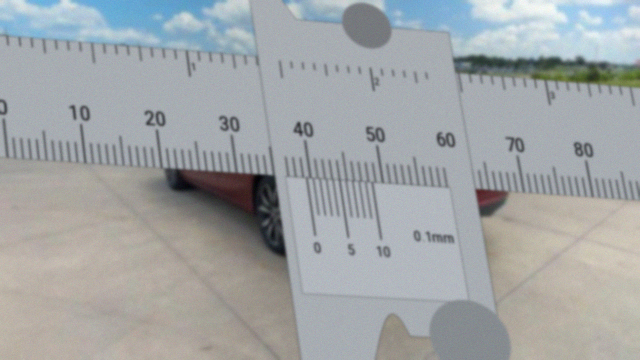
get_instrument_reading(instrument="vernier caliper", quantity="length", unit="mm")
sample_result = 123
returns 39.5
